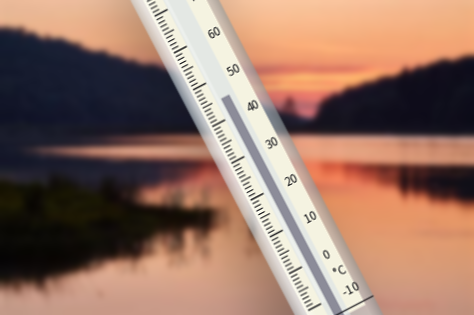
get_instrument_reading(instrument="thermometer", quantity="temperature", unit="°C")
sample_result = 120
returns 45
